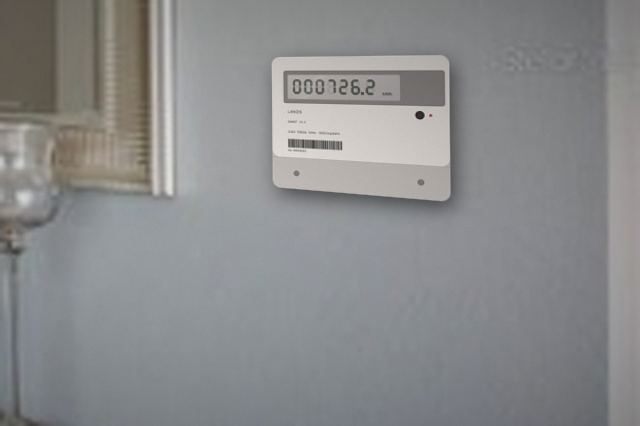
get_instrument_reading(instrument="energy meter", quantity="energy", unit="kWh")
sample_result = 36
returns 726.2
